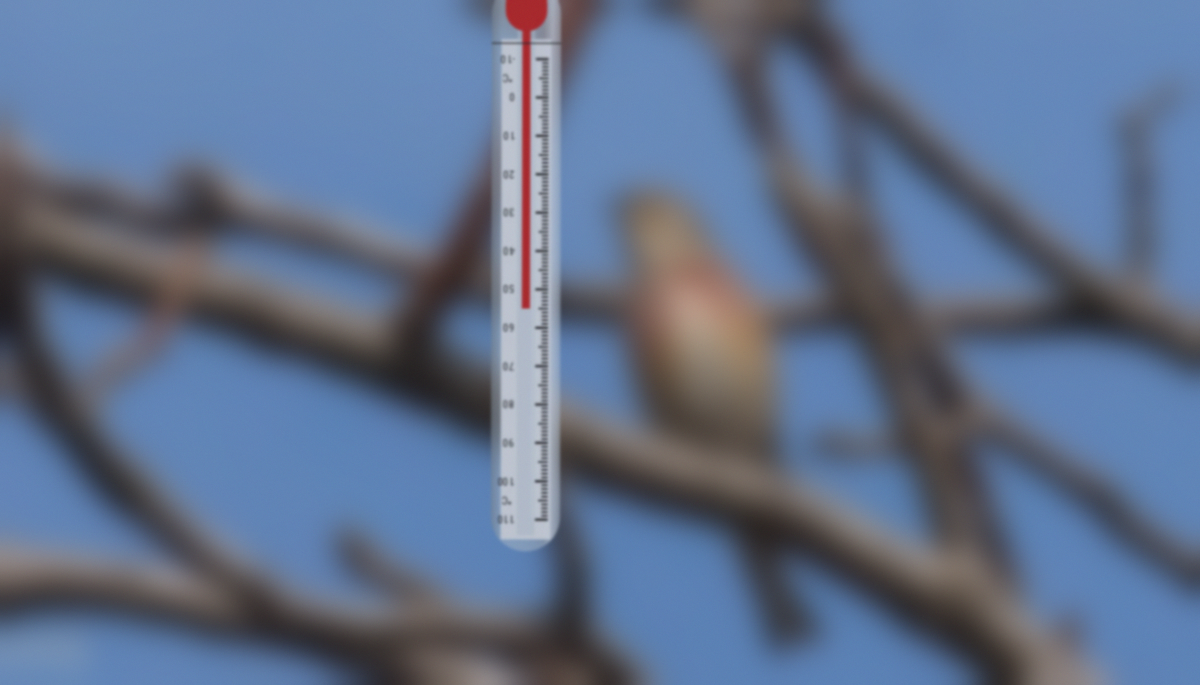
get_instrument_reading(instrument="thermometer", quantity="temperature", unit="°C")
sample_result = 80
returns 55
